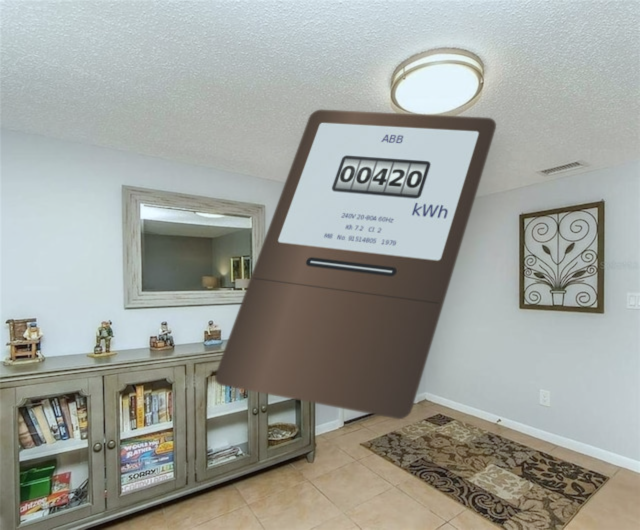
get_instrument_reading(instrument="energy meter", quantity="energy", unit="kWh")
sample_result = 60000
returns 420
